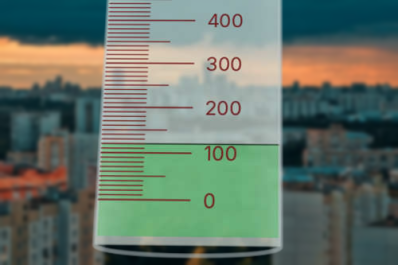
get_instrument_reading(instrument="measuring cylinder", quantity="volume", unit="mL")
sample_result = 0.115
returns 120
